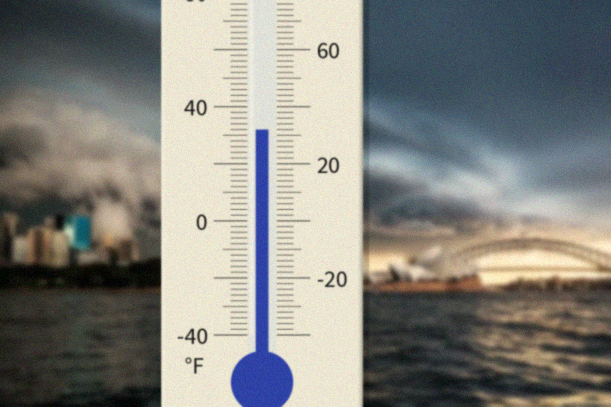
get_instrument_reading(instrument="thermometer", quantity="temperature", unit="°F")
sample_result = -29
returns 32
